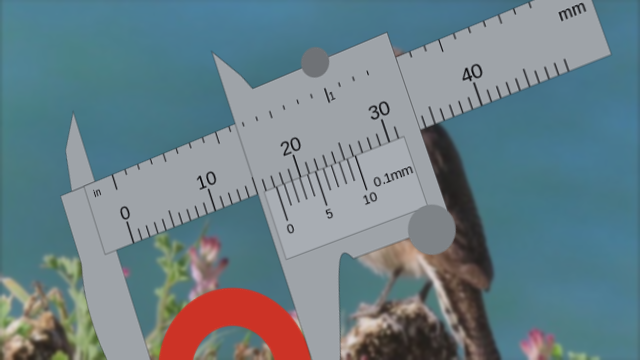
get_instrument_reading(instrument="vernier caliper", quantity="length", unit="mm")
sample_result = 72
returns 17.2
